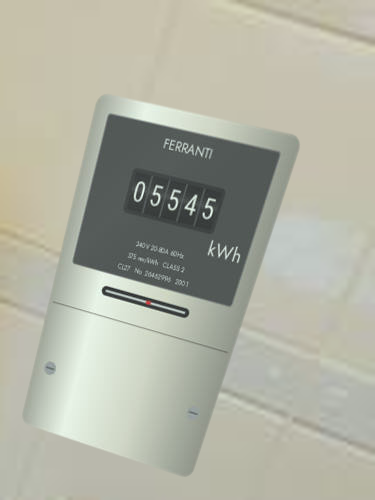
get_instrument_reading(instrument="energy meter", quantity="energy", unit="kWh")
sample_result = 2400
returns 5545
